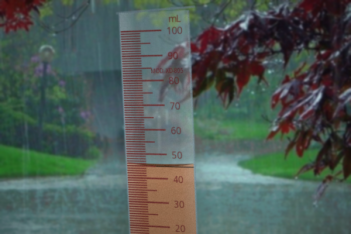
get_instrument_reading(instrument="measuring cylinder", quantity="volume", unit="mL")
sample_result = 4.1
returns 45
